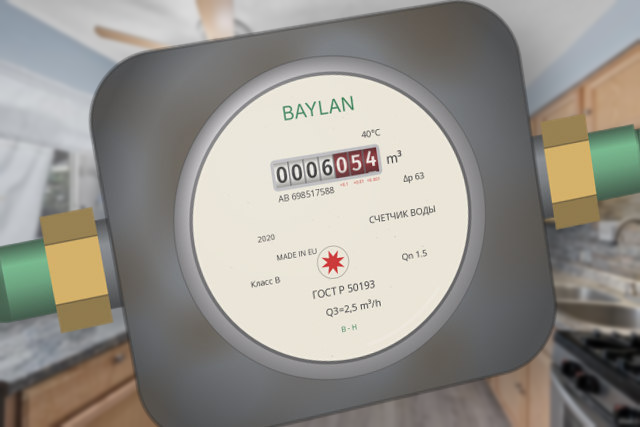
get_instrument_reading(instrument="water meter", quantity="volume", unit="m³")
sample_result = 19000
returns 6.054
